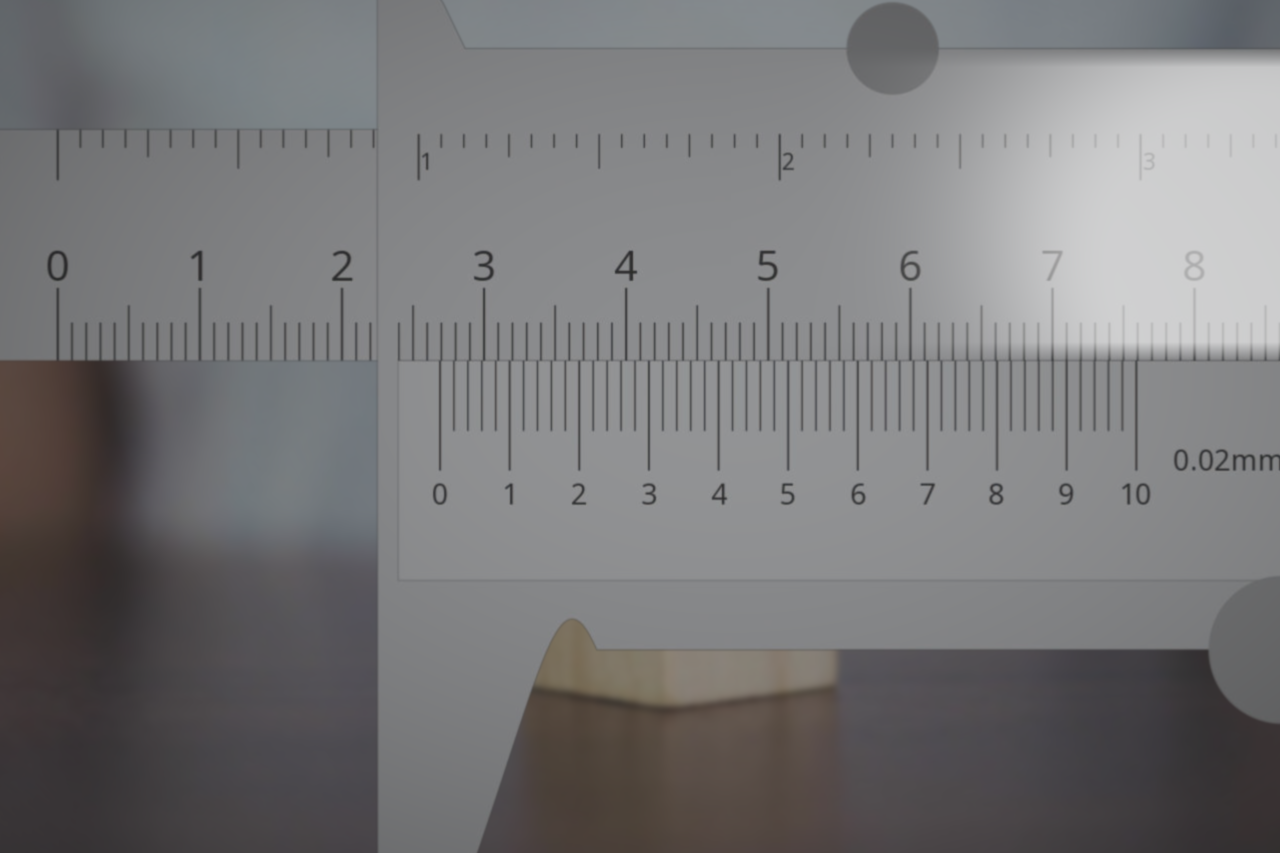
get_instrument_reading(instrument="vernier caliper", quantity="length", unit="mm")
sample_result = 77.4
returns 26.9
